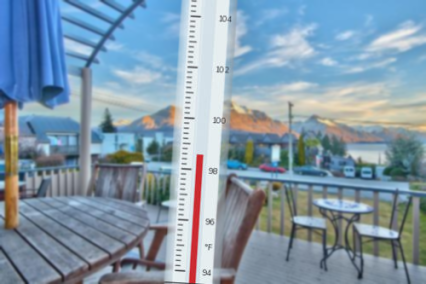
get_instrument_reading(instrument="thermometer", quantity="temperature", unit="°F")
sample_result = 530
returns 98.6
